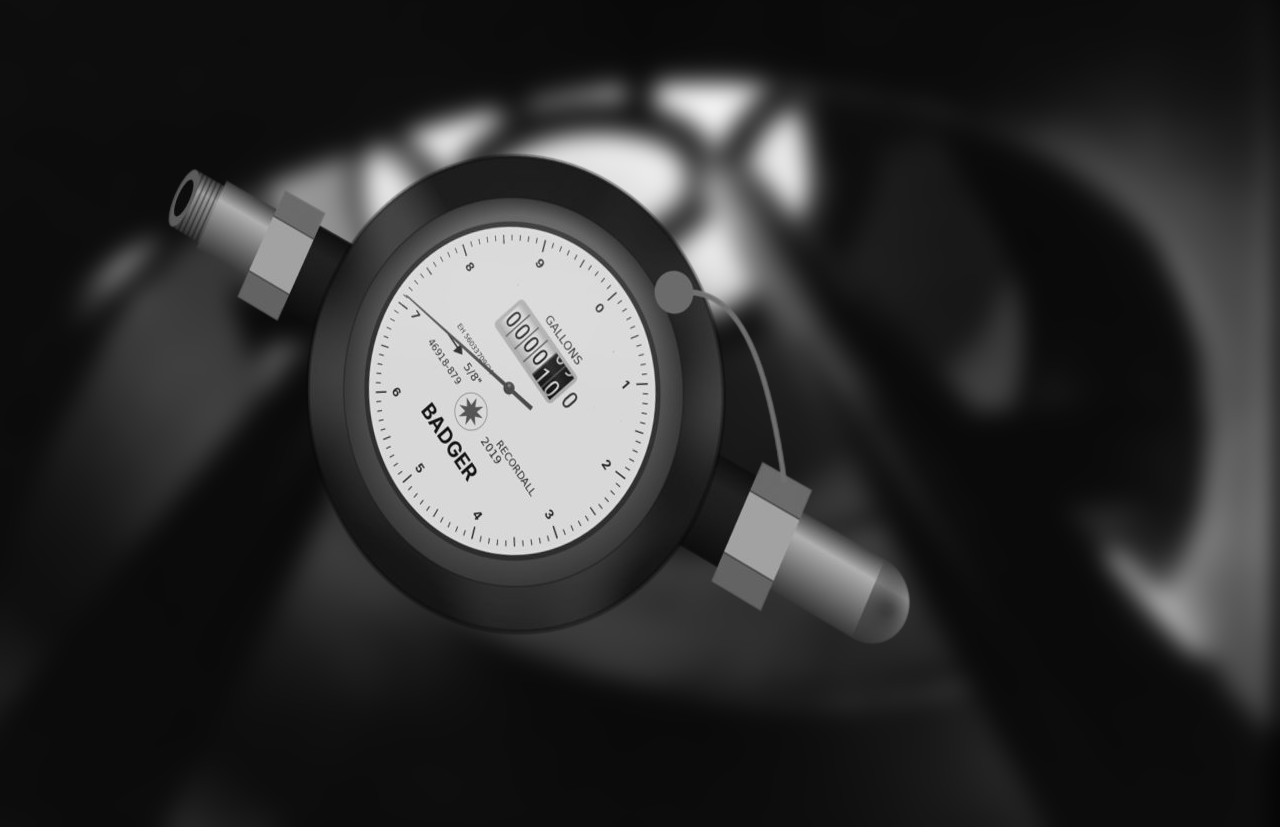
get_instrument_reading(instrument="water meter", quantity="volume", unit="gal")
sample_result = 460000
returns 97.1
